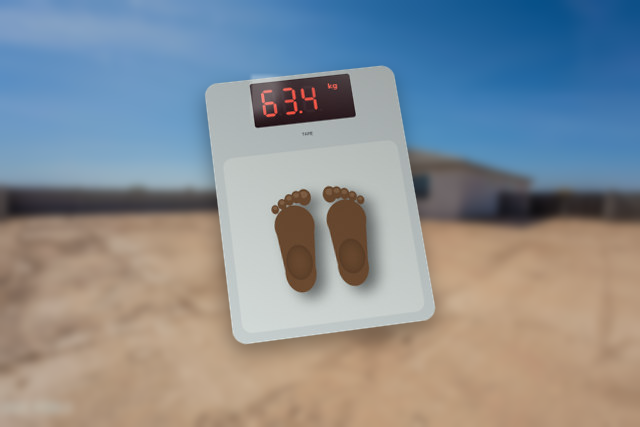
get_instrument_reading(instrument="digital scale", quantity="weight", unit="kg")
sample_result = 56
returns 63.4
